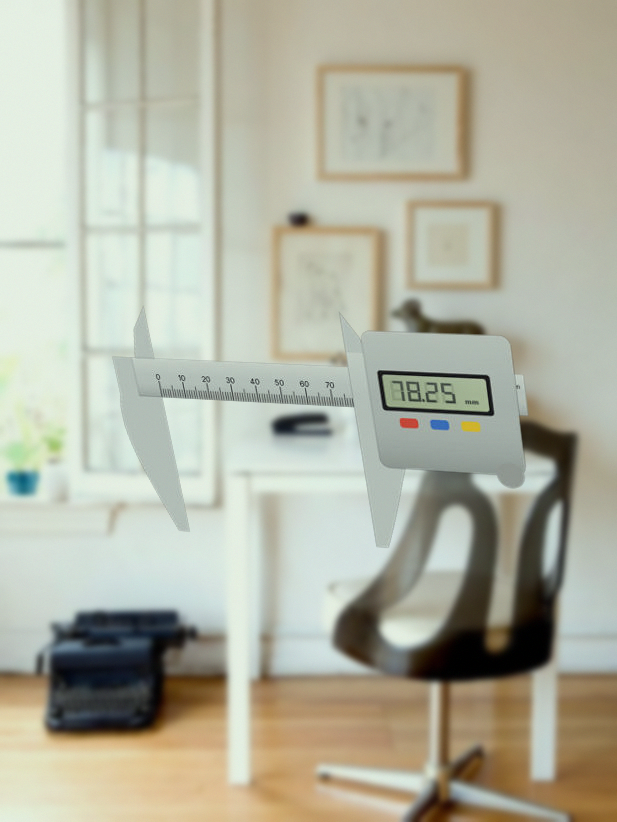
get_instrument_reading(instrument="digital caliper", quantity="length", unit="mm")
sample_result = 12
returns 78.25
